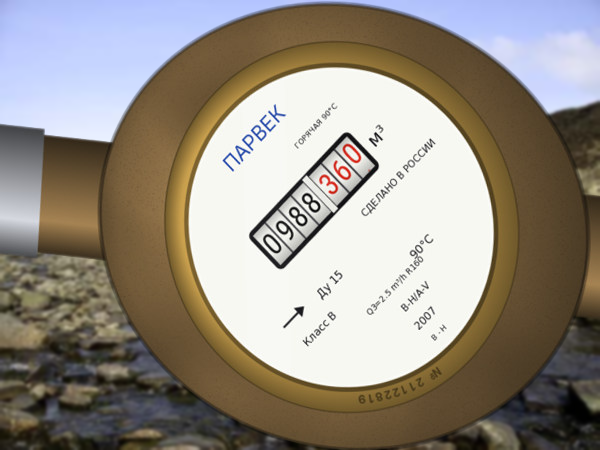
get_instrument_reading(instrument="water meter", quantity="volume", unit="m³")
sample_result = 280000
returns 988.360
